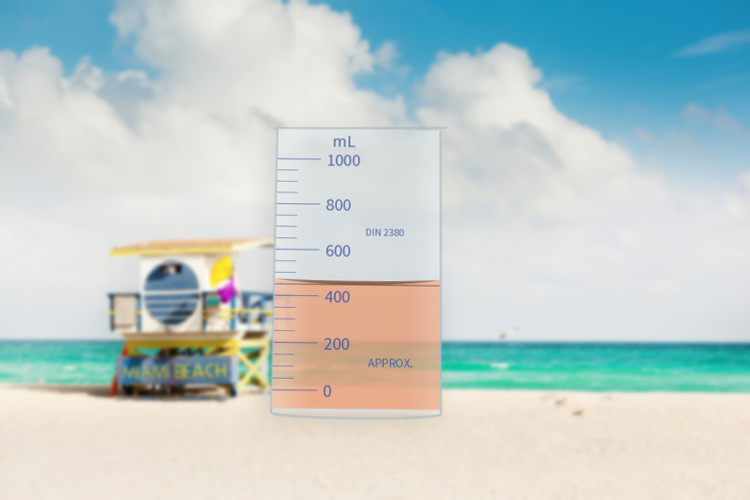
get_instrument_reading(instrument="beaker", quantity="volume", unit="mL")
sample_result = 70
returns 450
